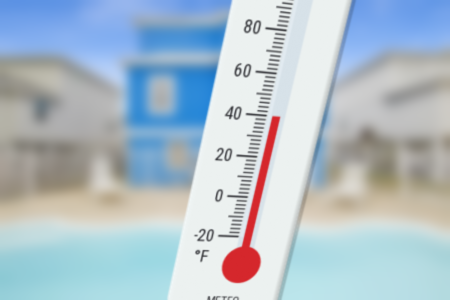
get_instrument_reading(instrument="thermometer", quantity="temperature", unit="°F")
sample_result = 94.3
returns 40
